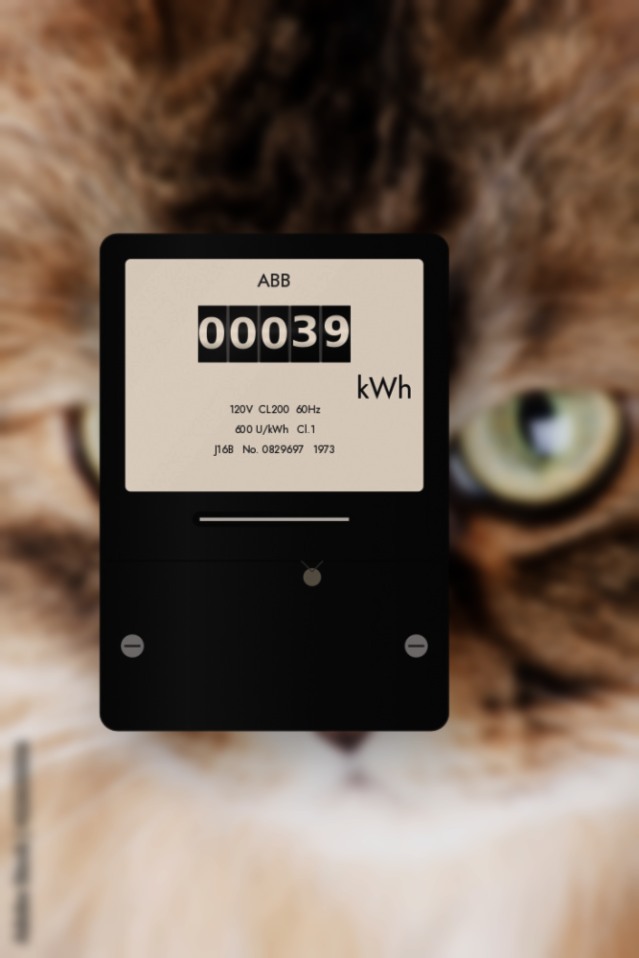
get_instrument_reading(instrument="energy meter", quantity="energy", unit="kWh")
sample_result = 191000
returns 39
